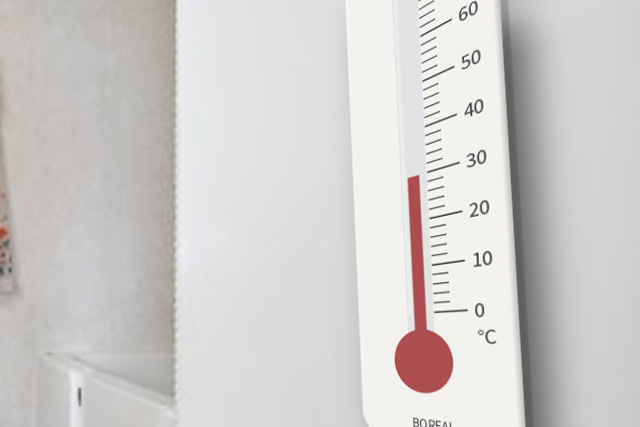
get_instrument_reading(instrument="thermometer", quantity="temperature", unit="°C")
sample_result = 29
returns 30
